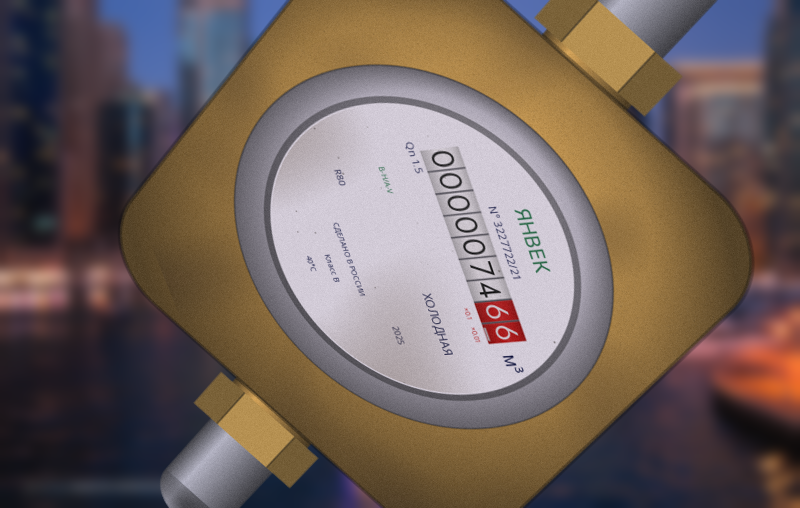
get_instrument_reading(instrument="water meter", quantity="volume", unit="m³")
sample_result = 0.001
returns 74.66
